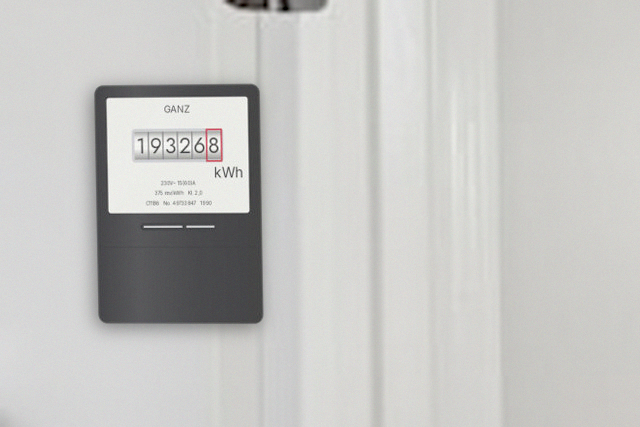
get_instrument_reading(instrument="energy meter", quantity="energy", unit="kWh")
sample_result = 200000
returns 19326.8
